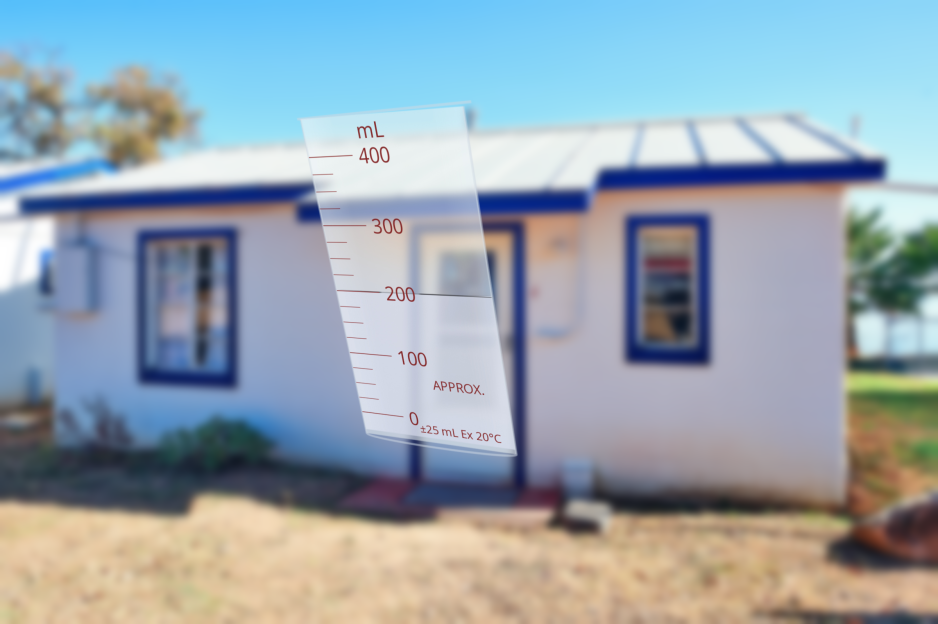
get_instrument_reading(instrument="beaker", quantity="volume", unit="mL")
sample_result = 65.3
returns 200
